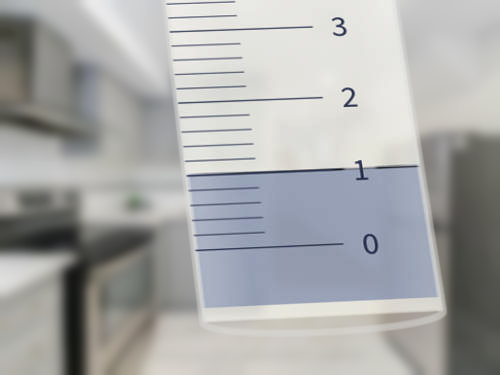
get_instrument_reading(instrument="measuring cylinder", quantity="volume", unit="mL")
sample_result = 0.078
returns 1
